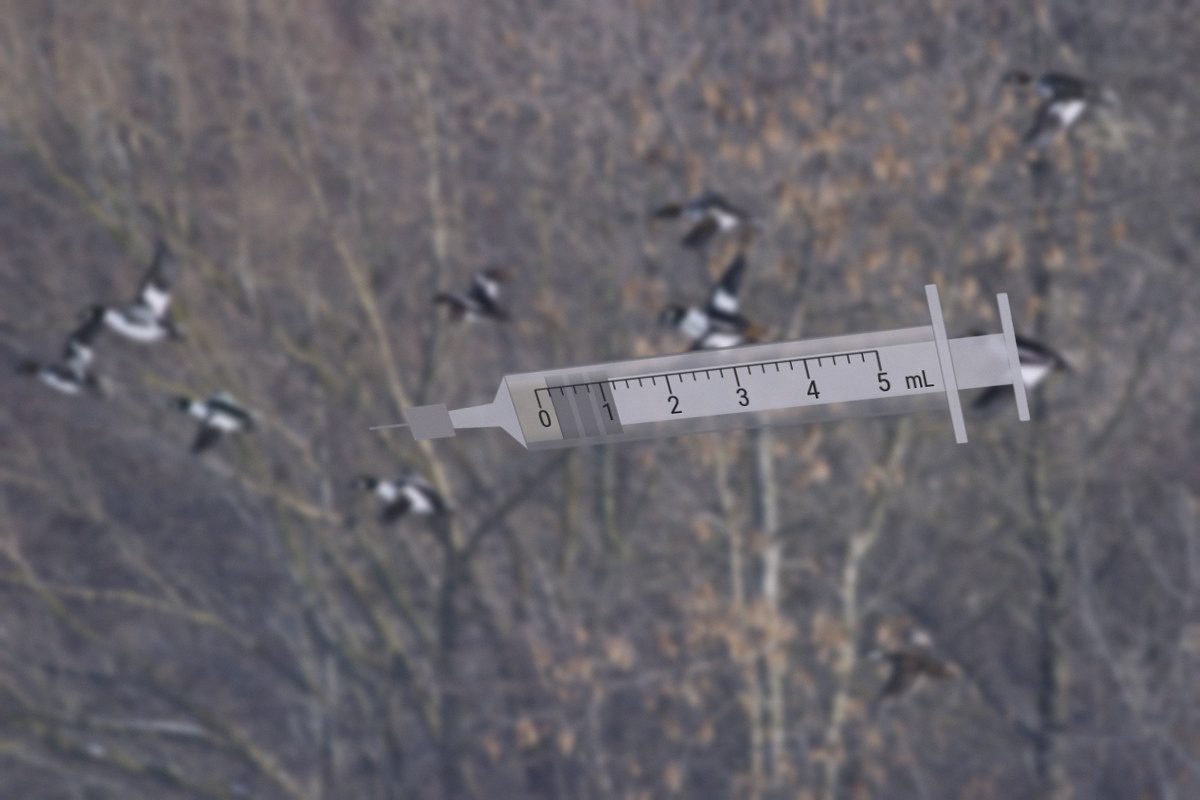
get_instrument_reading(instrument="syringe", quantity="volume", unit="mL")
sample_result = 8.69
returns 0.2
